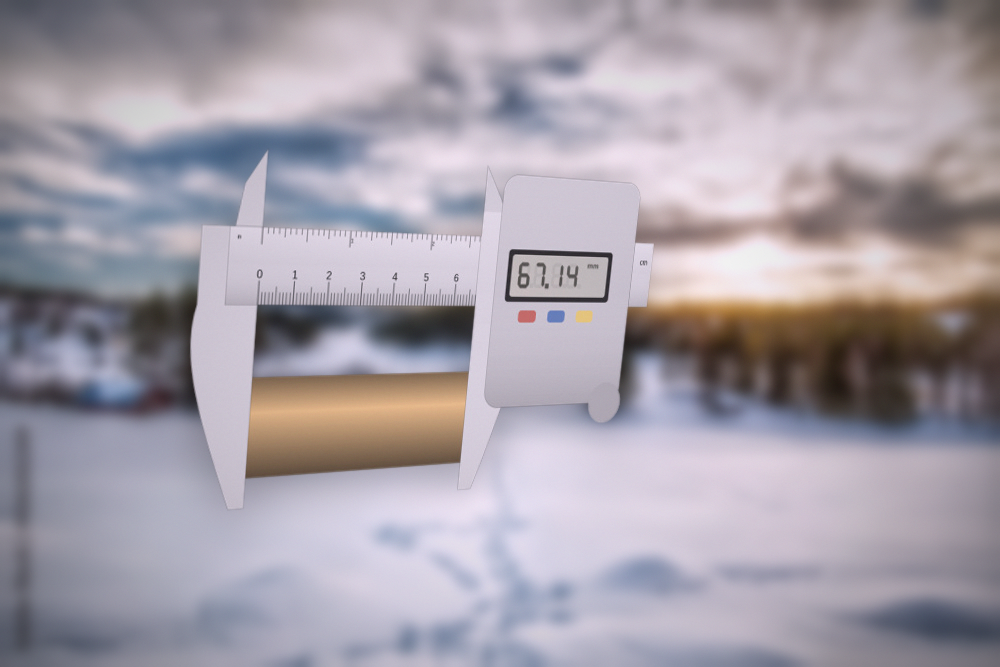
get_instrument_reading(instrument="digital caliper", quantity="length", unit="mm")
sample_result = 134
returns 67.14
